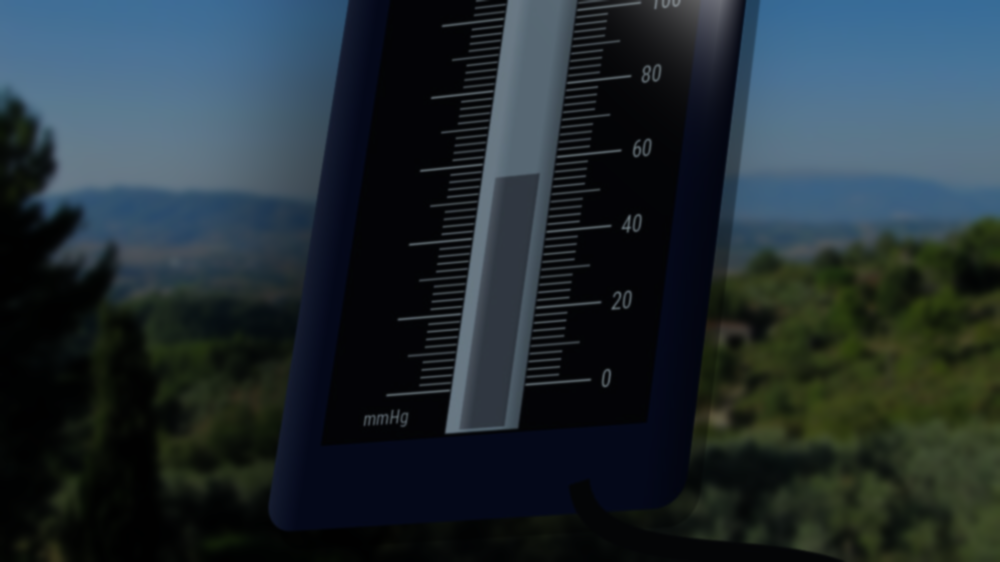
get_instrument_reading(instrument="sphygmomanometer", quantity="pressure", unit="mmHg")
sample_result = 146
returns 56
